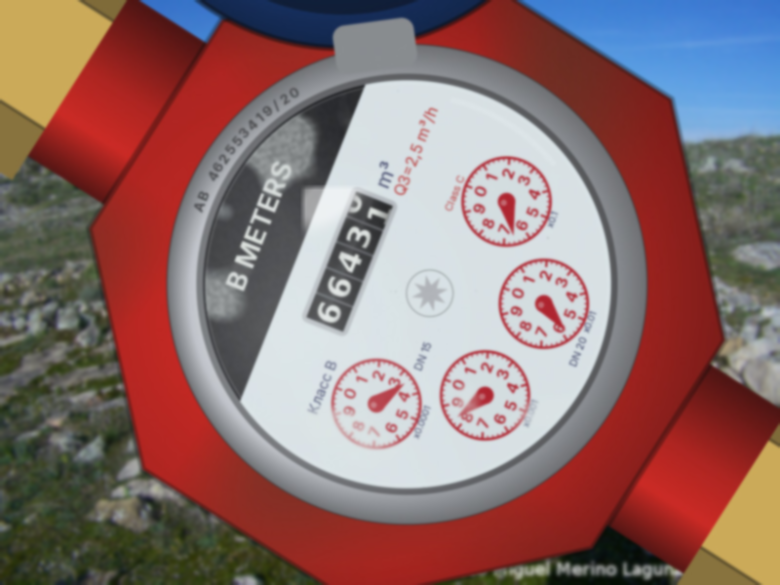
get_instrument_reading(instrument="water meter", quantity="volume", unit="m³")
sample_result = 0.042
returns 66430.6583
